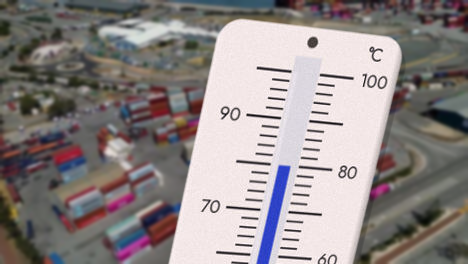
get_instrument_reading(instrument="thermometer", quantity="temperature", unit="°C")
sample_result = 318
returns 80
